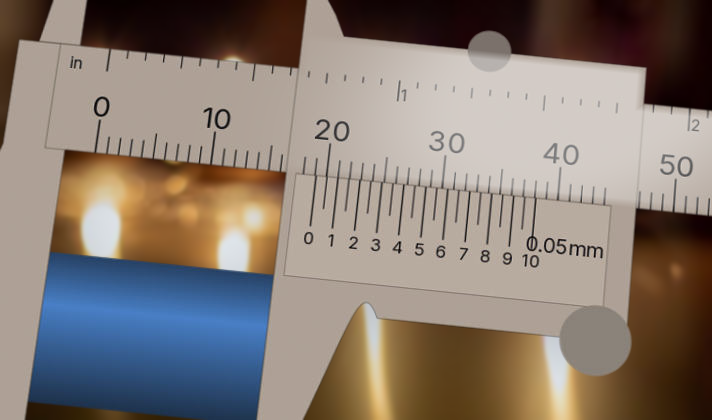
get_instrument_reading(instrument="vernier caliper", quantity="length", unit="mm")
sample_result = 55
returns 19.1
